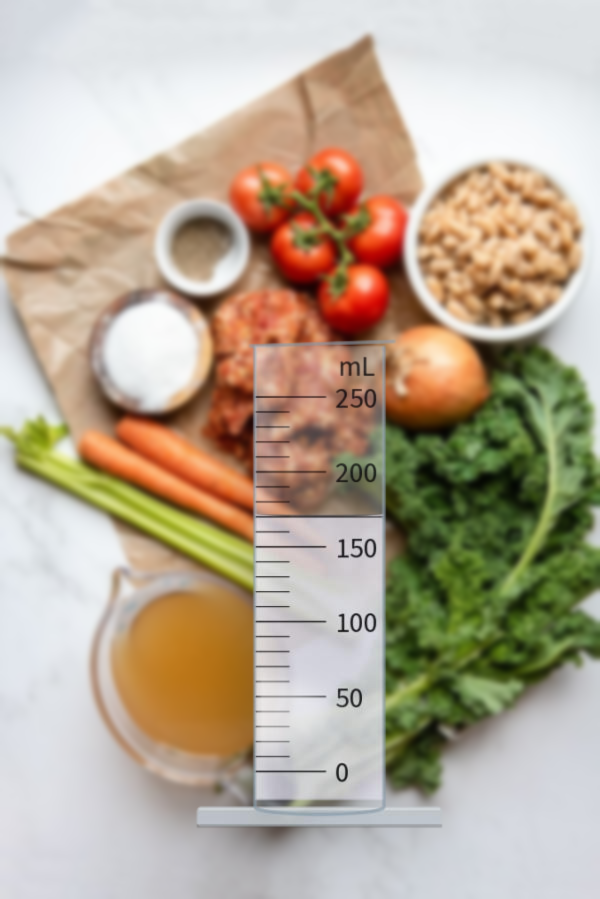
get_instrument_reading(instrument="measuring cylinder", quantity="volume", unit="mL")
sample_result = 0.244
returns 170
